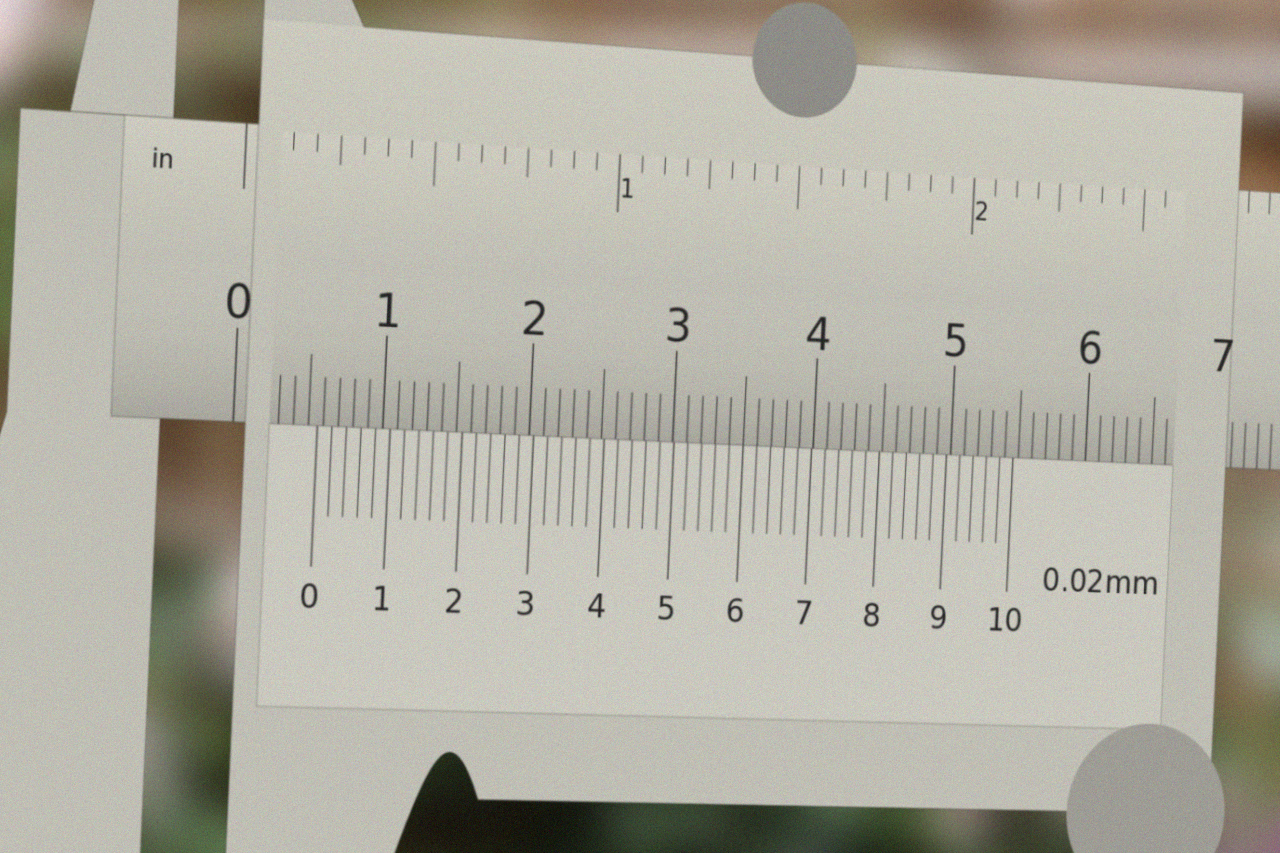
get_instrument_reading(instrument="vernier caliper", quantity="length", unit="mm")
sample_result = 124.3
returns 5.6
